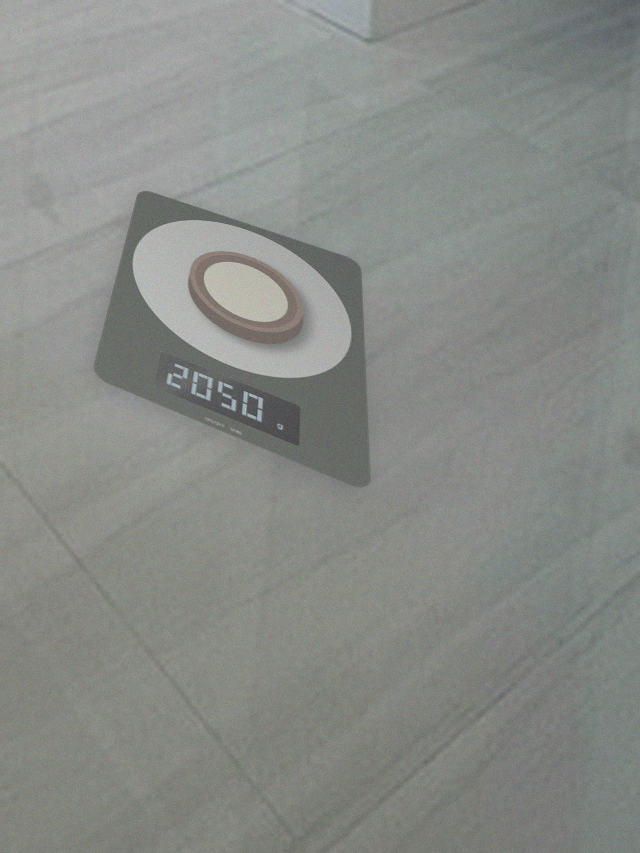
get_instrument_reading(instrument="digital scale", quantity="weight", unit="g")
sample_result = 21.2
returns 2050
